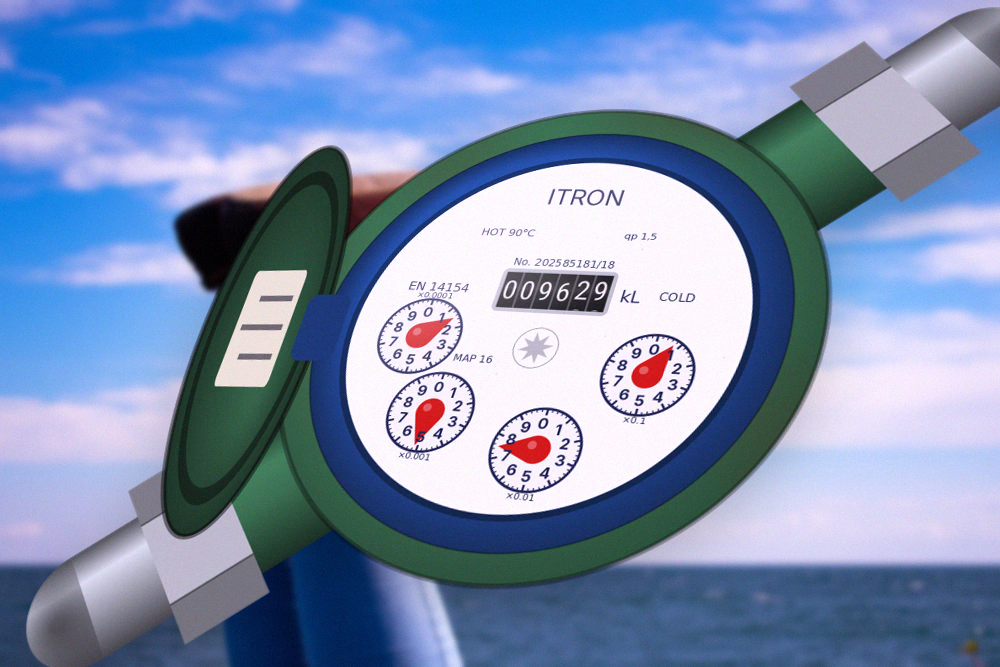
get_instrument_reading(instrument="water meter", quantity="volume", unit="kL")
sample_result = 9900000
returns 9629.0751
